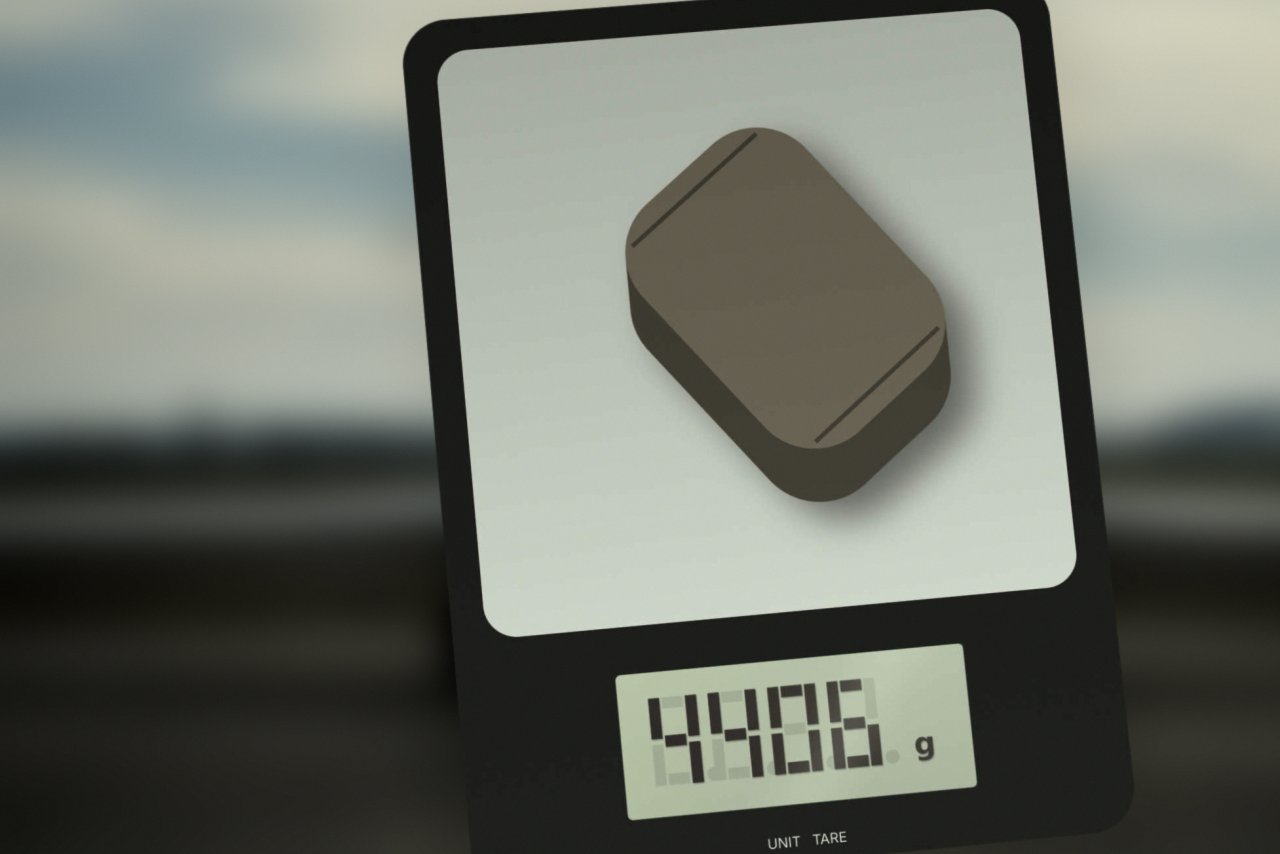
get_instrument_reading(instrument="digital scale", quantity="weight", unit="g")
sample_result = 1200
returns 4406
